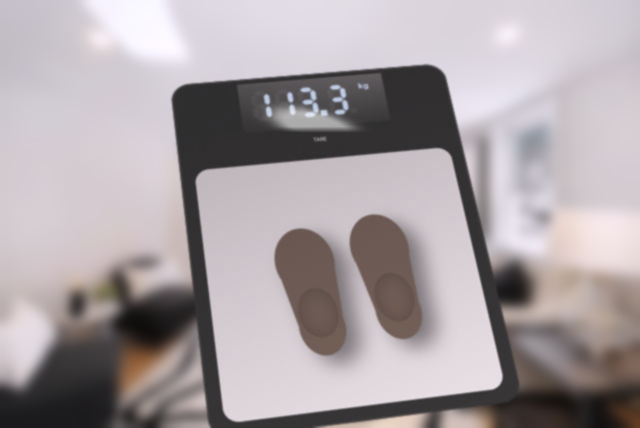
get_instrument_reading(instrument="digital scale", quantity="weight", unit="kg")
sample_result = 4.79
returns 113.3
